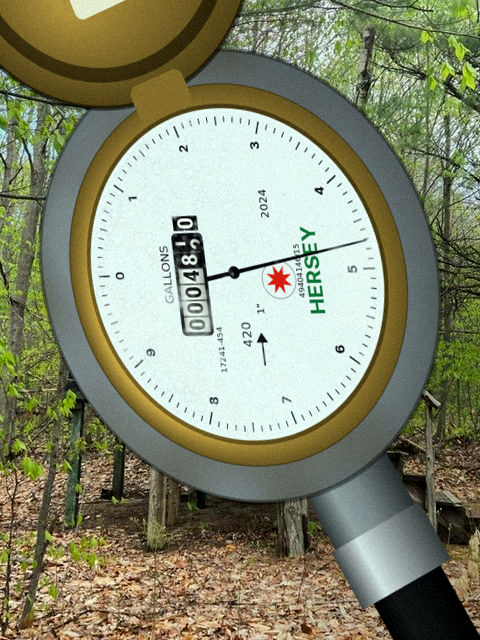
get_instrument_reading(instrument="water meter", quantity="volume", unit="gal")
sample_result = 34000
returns 4814.7
